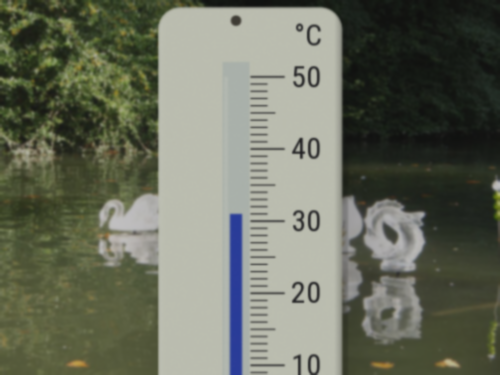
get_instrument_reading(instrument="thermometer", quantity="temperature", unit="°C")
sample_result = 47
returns 31
